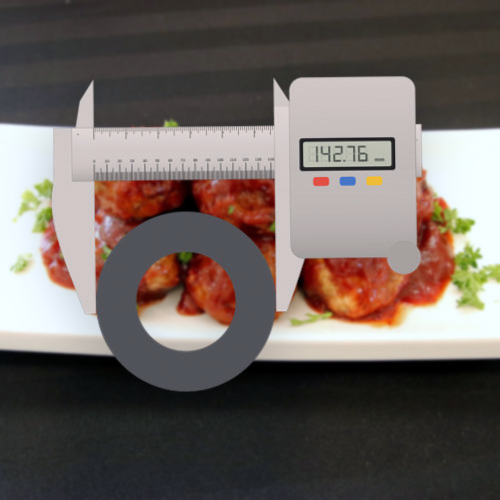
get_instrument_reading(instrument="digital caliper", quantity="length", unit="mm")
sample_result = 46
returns 142.76
